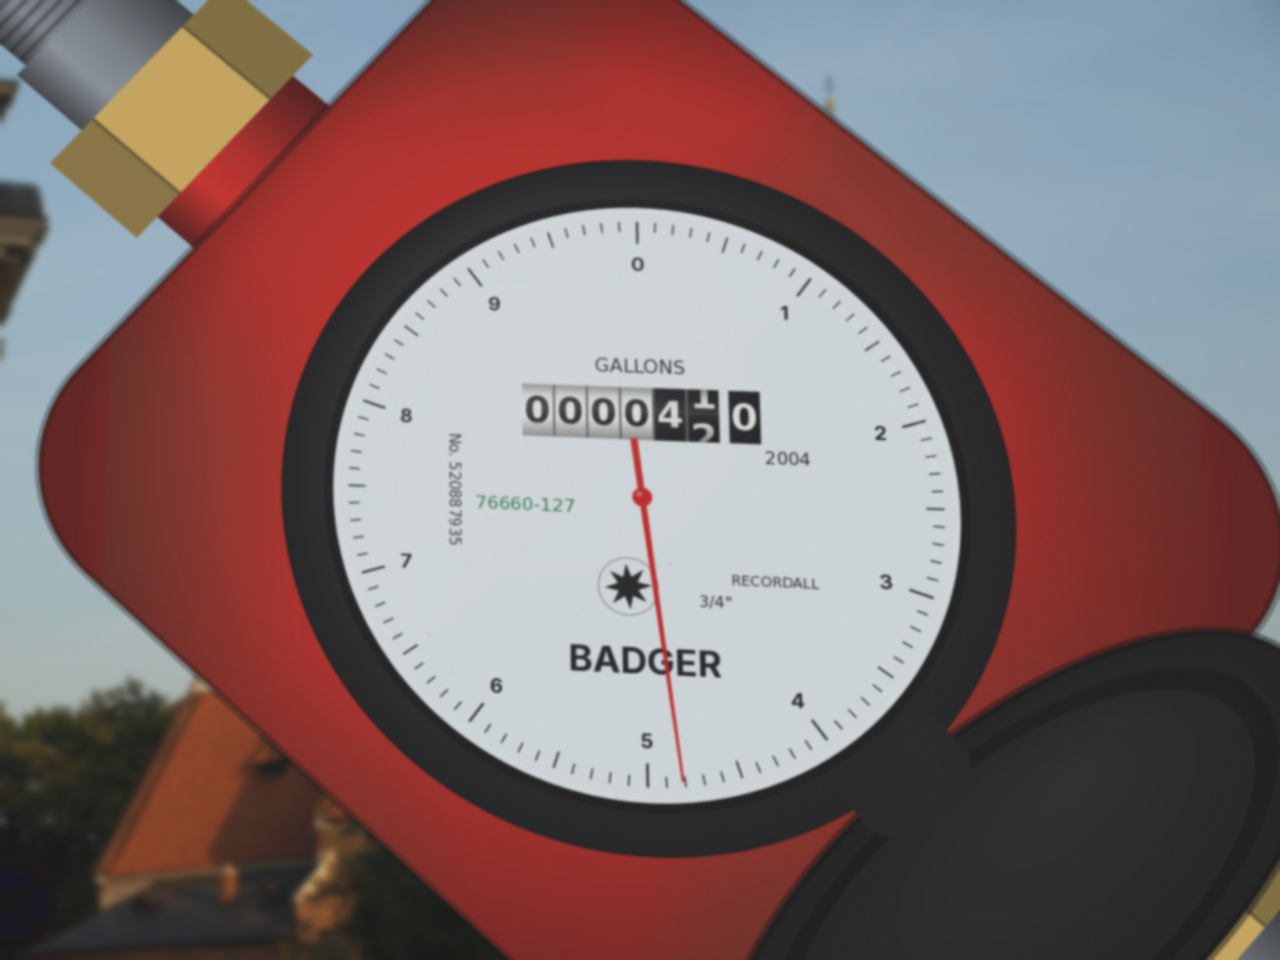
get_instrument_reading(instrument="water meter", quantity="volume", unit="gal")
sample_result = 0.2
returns 414.8
